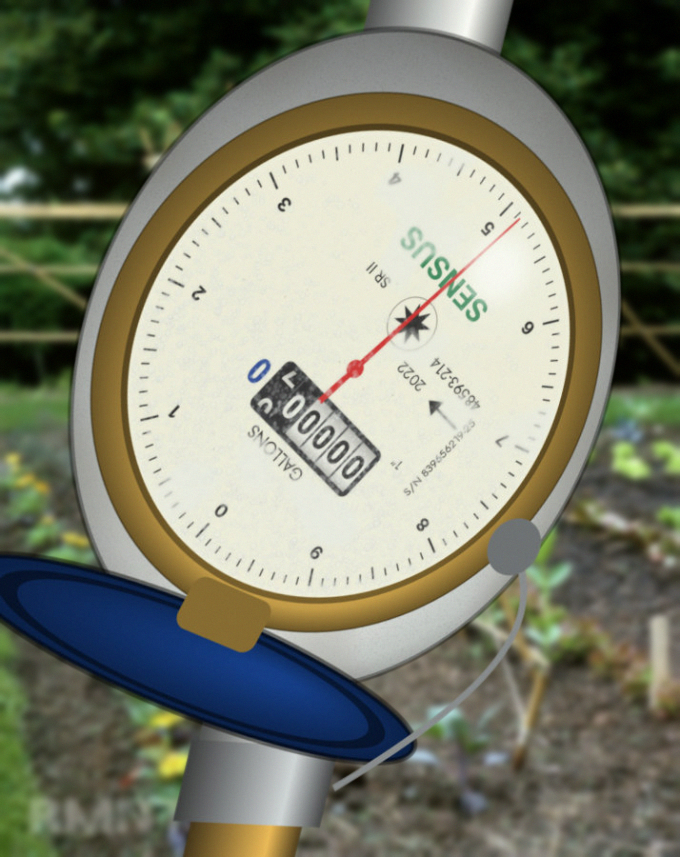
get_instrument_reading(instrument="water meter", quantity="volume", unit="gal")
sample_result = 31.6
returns 65.1
